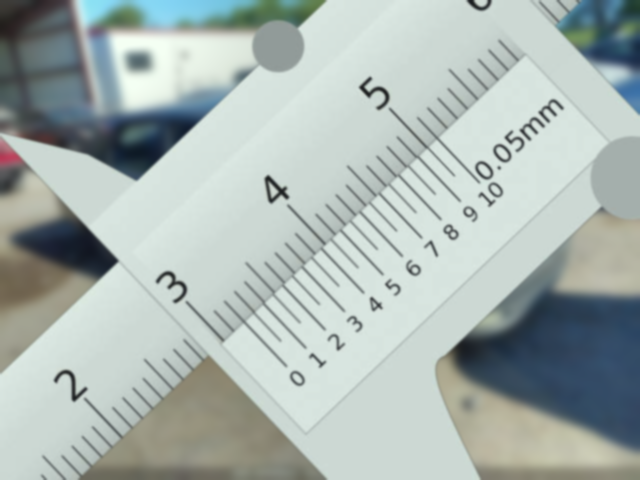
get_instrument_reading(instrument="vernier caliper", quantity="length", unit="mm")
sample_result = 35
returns 32.0
